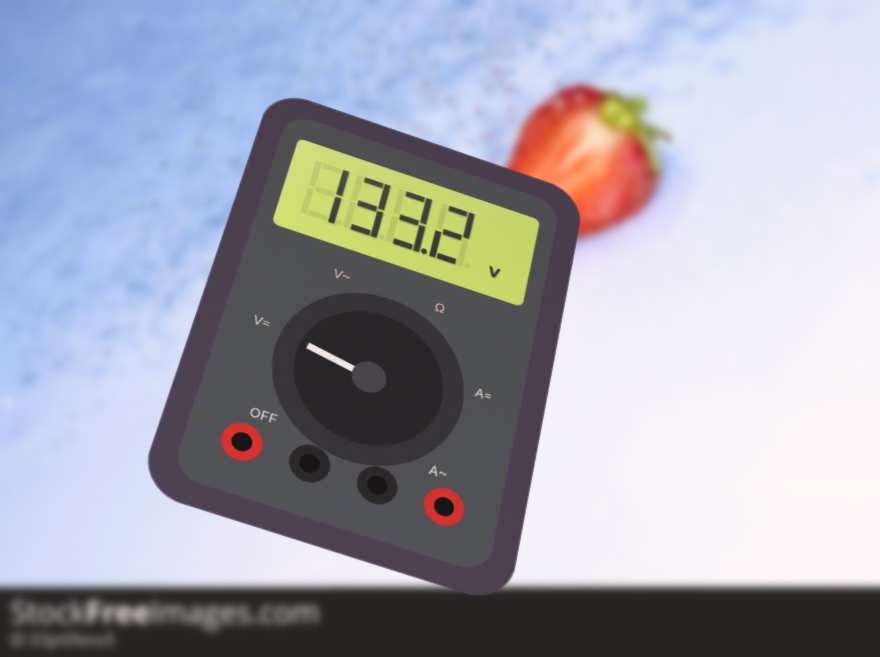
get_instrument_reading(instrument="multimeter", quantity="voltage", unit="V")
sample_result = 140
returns 133.2
